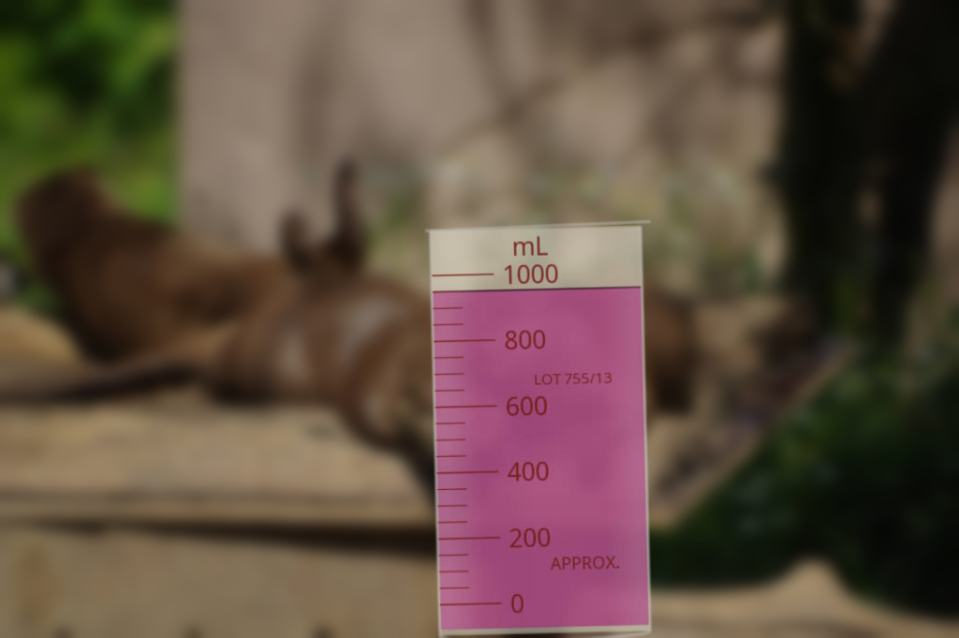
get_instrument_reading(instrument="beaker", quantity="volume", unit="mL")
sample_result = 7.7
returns 950
